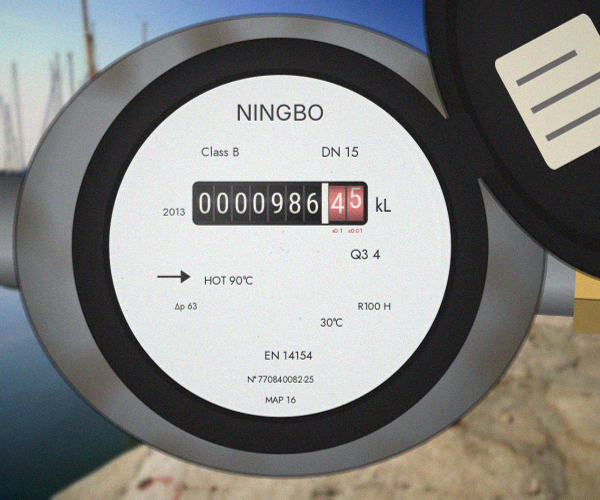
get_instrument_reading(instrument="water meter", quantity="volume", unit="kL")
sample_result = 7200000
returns 986.45
